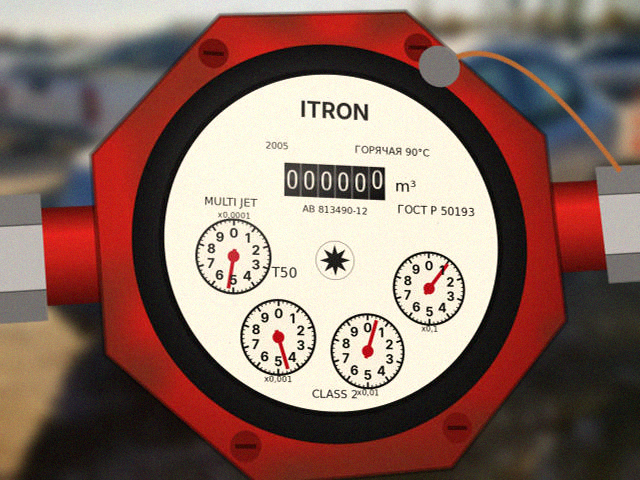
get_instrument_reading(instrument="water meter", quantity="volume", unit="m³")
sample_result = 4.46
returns 0.1045
